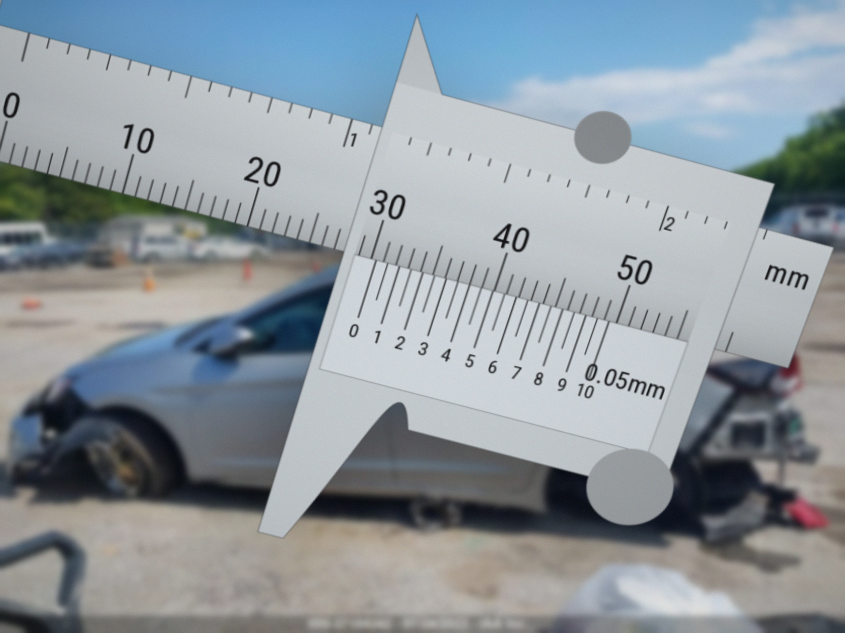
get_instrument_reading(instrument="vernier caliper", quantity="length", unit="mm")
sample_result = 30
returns 30.4
